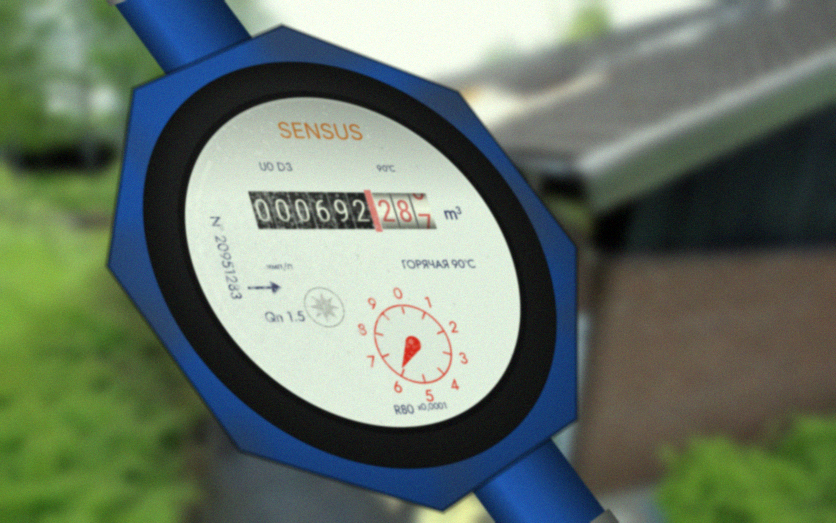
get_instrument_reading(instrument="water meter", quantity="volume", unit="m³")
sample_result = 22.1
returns 692.2866
